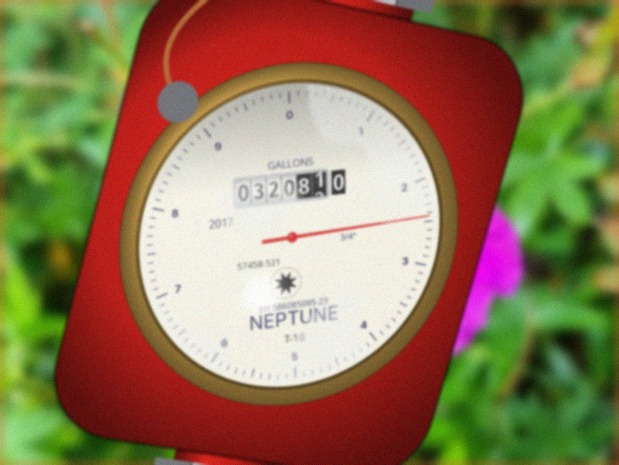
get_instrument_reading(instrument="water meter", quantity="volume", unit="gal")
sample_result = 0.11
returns 320812.4
